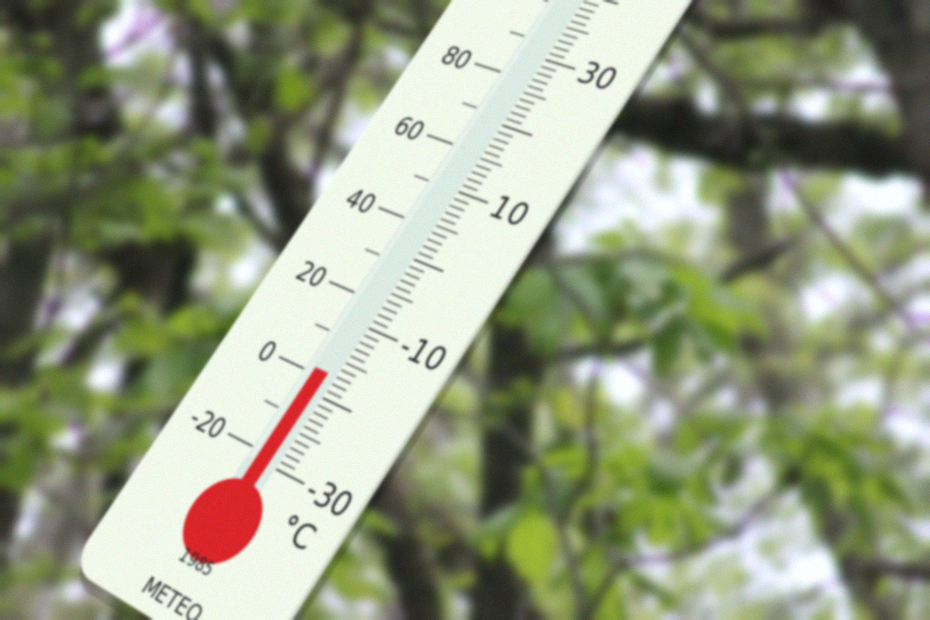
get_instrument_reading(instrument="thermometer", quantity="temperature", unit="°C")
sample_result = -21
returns -17
